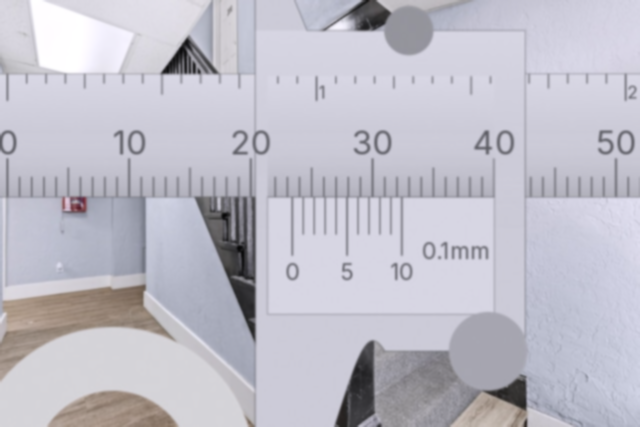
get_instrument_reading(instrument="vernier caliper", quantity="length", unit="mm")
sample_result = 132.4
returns 23.4
